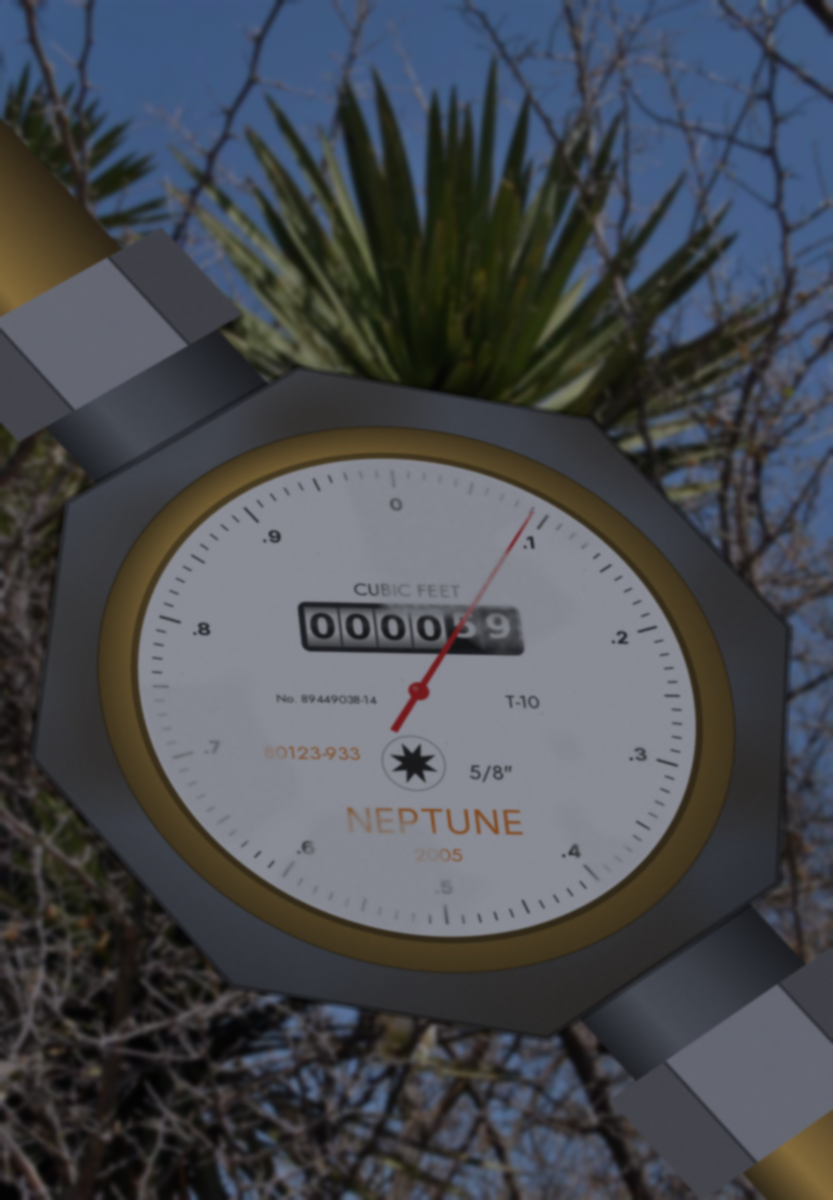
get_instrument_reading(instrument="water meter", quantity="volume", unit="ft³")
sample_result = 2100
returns 59.09
